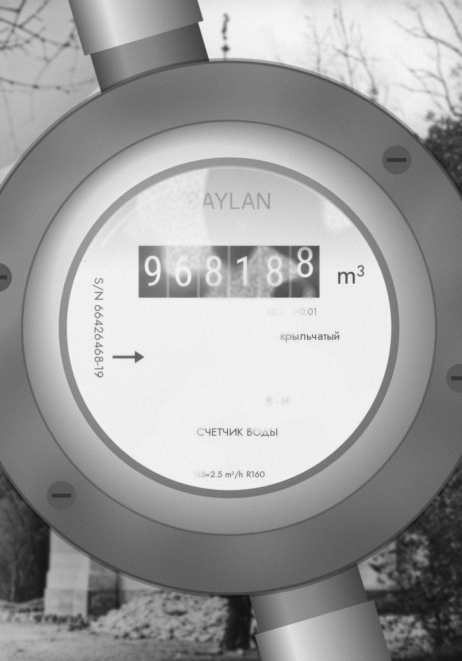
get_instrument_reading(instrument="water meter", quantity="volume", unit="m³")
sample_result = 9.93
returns 9681.88
